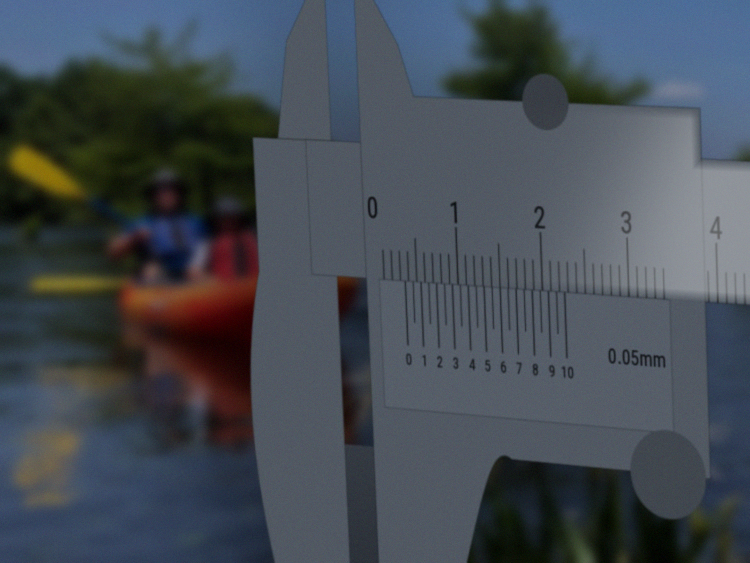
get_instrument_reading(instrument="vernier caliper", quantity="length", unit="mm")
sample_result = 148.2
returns 3.6
